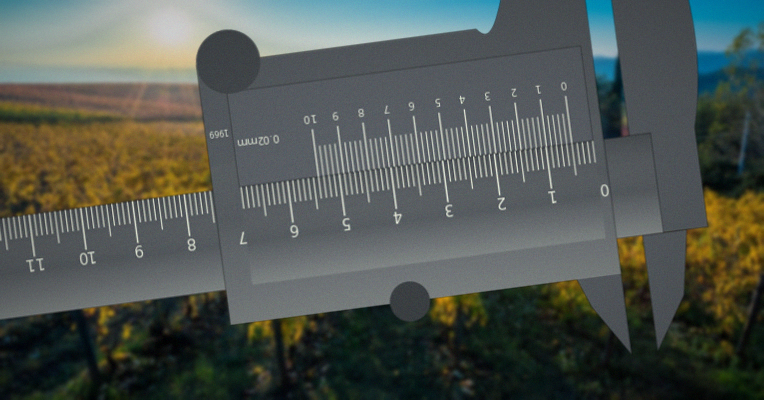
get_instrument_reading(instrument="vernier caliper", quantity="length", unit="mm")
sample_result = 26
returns 5.0
